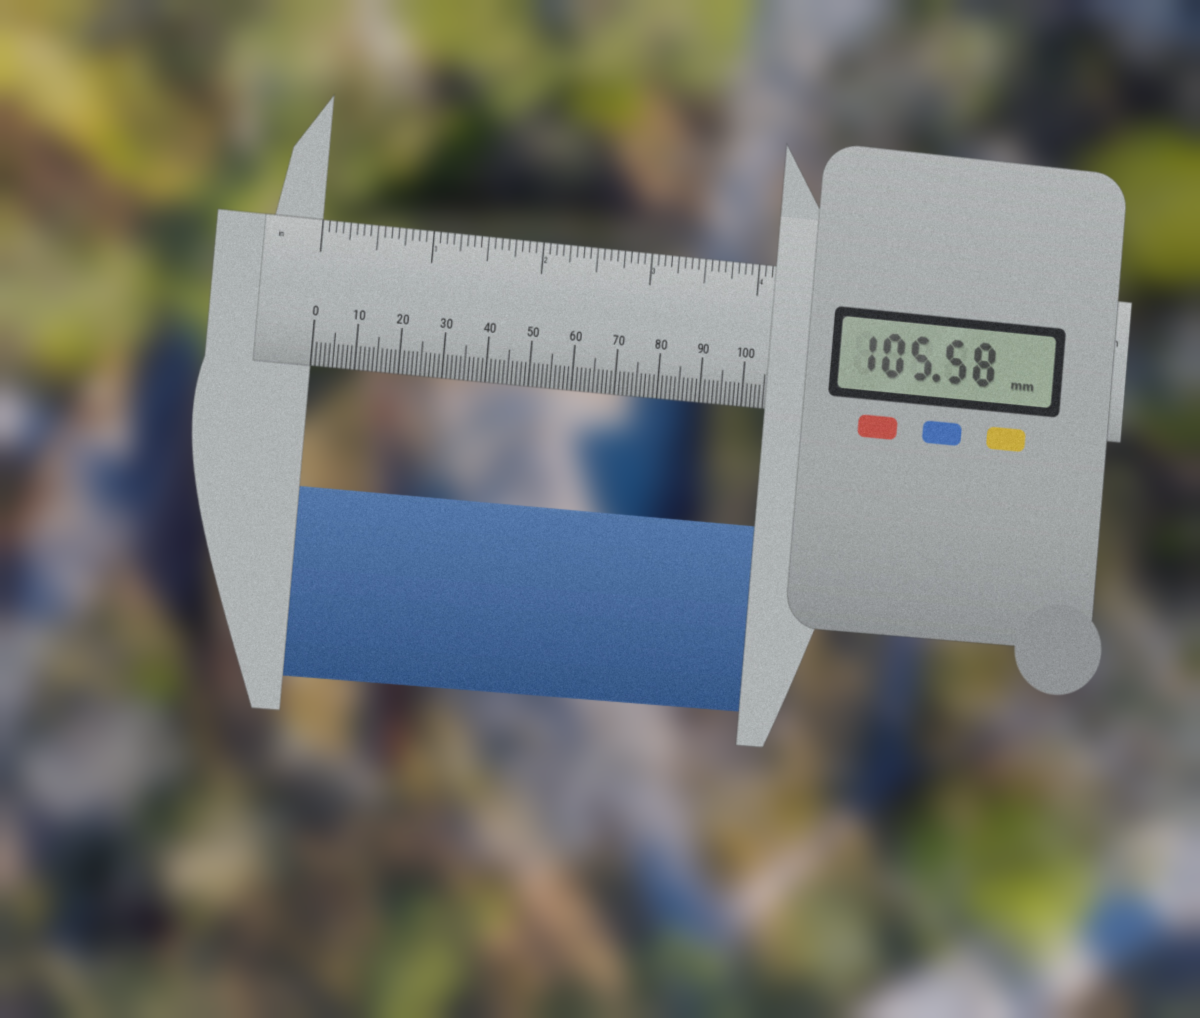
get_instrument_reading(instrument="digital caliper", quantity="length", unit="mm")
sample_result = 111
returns 105.58
